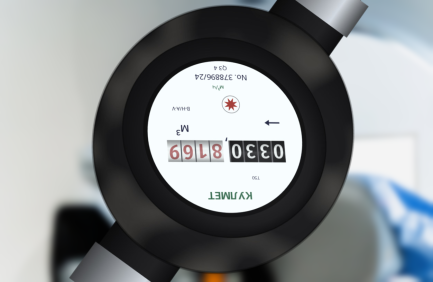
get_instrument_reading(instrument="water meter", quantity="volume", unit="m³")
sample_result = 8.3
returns 330.8169
